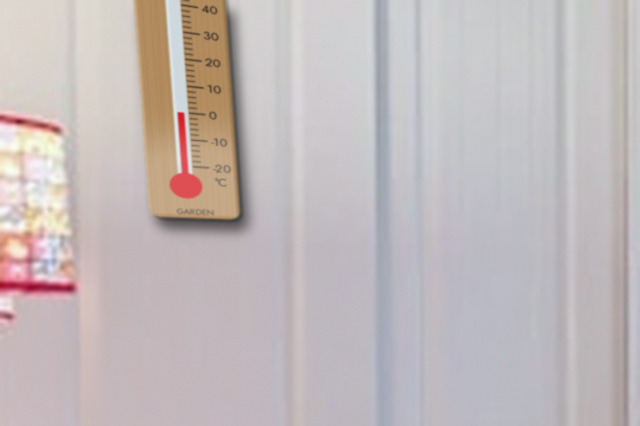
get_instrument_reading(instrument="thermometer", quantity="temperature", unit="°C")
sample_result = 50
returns 0
